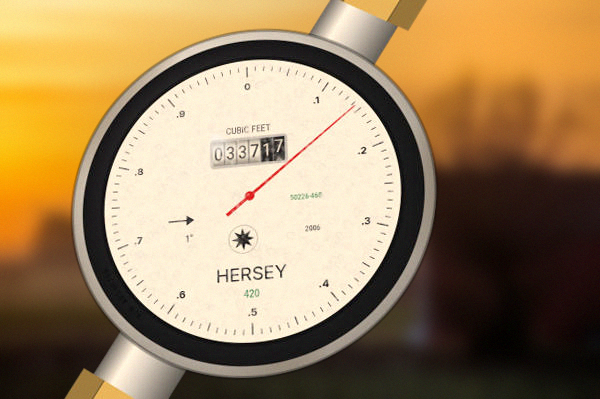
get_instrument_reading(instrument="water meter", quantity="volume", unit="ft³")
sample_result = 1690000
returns 33717.14
